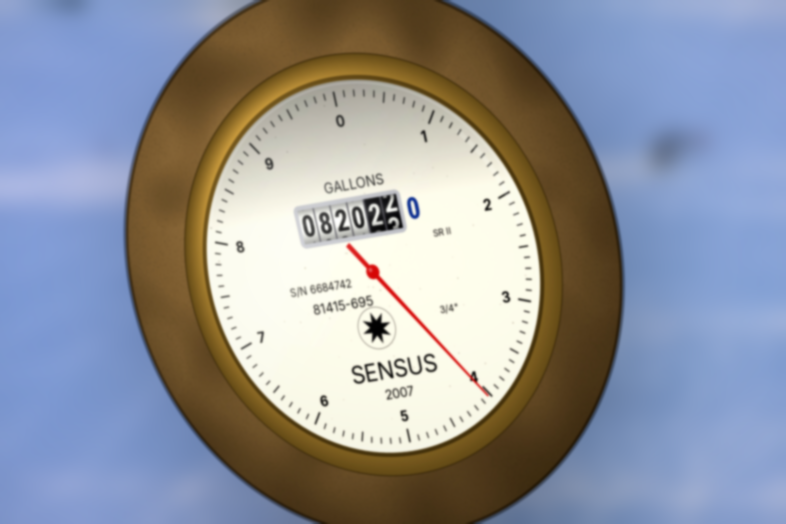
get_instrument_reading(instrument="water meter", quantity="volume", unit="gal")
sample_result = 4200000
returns 820224.0
